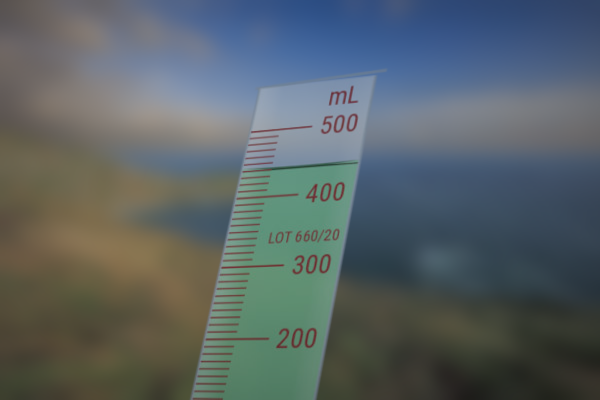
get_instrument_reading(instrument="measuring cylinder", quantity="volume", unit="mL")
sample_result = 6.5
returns 440
